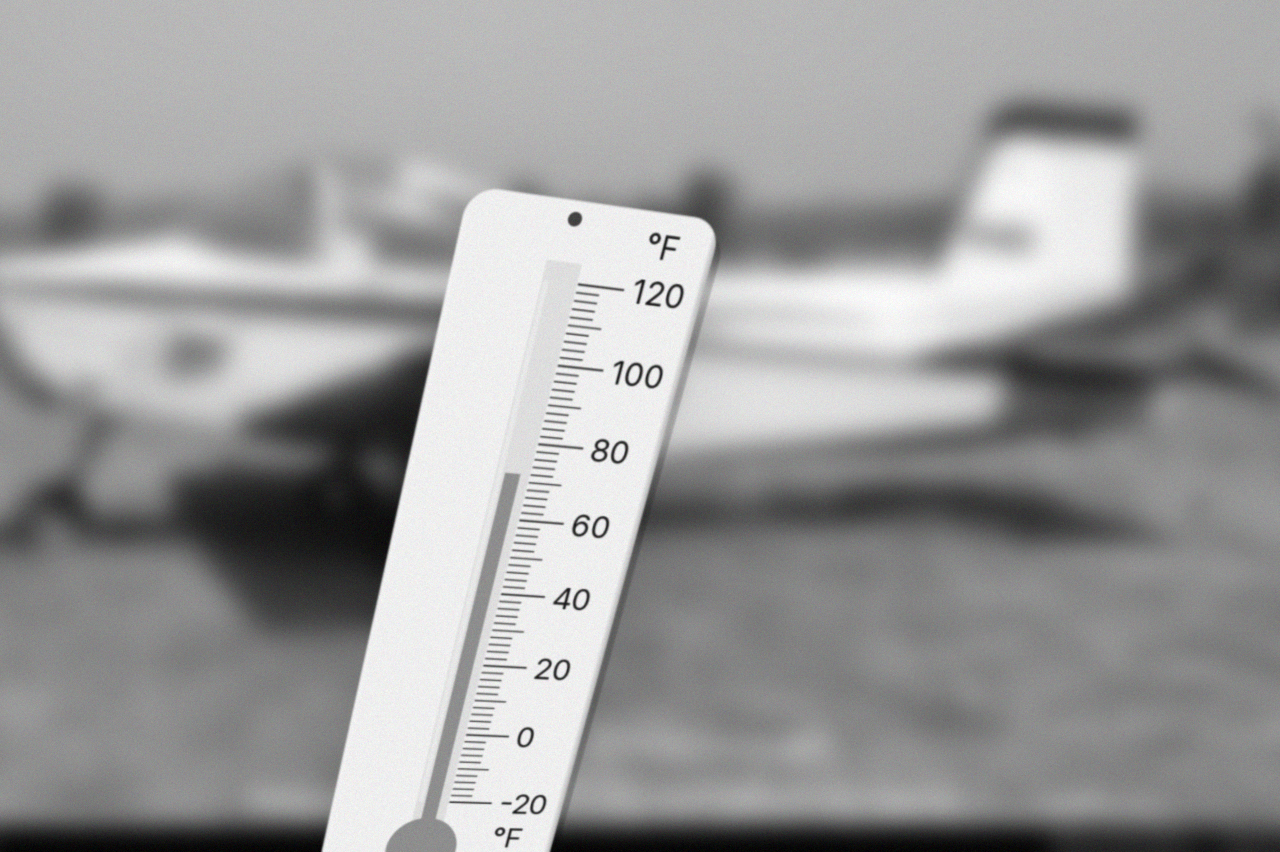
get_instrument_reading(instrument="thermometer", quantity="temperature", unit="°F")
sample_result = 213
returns 72
